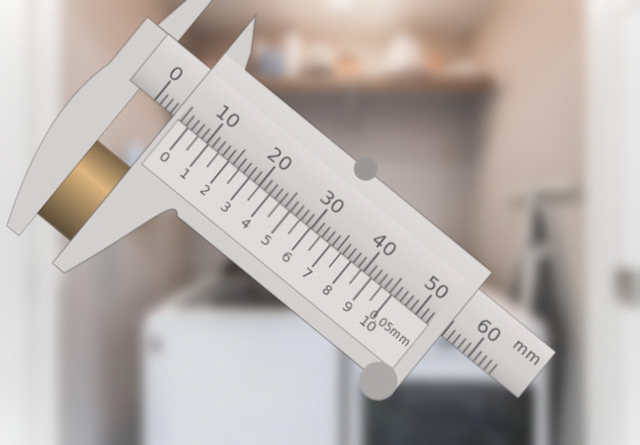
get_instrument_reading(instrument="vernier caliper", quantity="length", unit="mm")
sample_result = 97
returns 6.4
